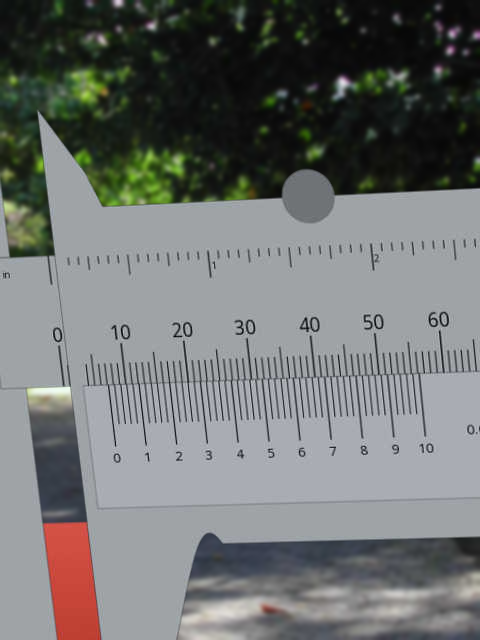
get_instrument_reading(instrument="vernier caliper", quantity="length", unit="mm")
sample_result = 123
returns 7.2
